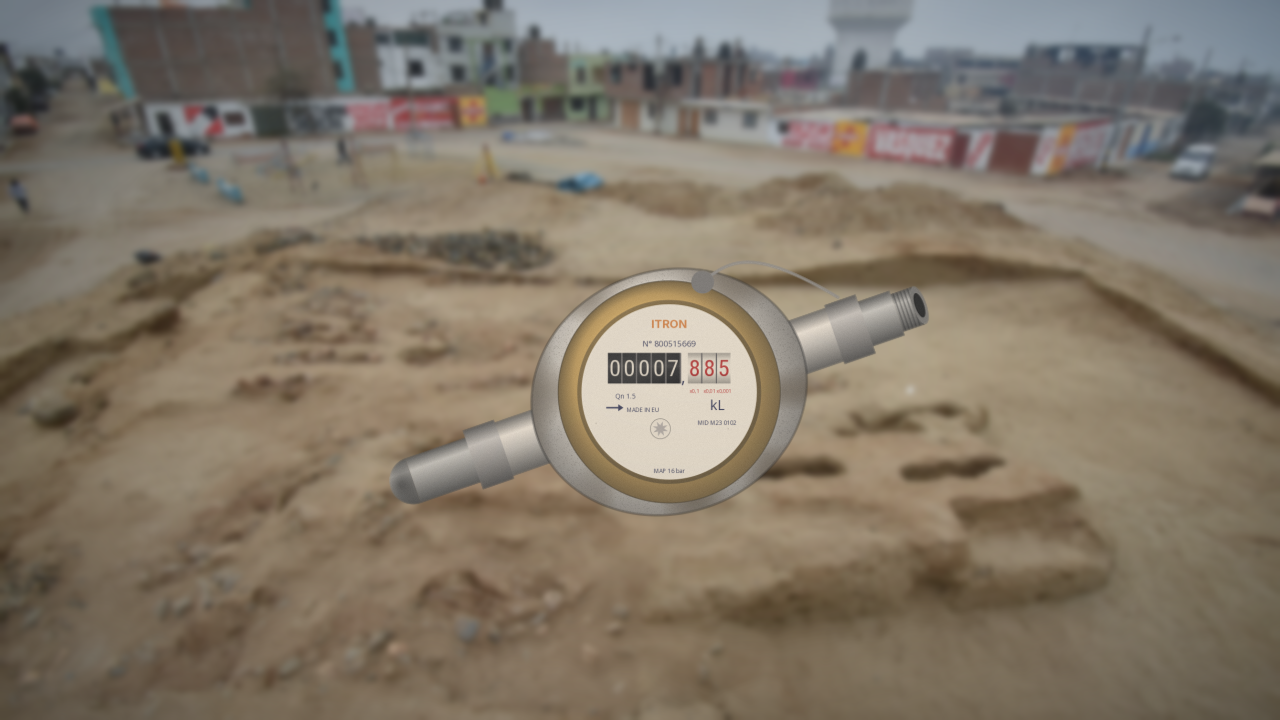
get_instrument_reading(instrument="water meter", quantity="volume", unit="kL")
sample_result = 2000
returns 7.885
